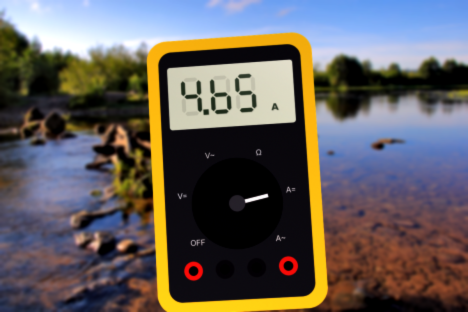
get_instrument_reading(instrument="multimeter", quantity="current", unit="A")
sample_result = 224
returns 4.65
